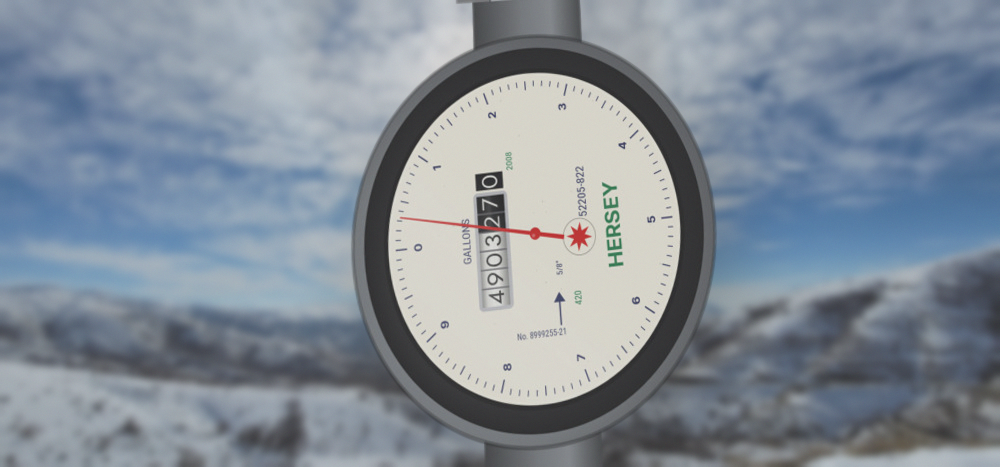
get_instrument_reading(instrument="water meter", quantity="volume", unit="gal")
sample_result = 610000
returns 4903270.3
